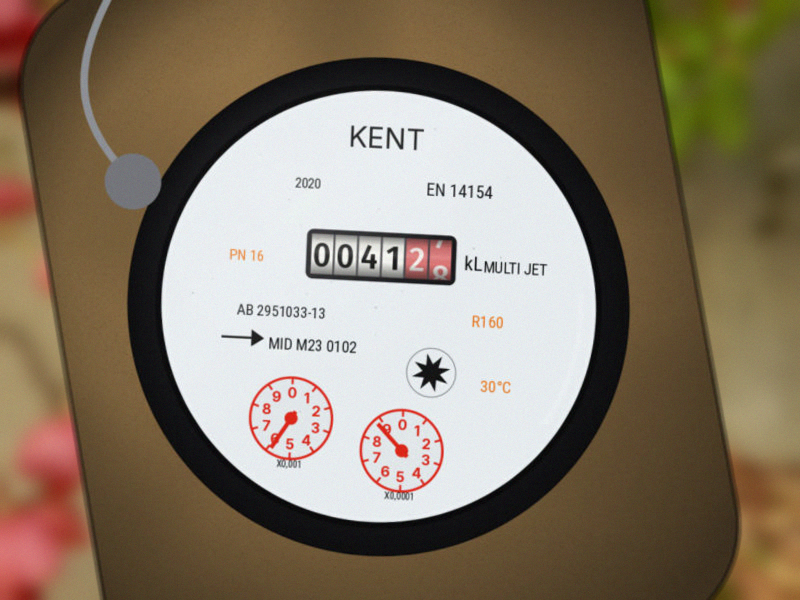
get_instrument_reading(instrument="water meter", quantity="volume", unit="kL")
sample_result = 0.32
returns 41.2758
